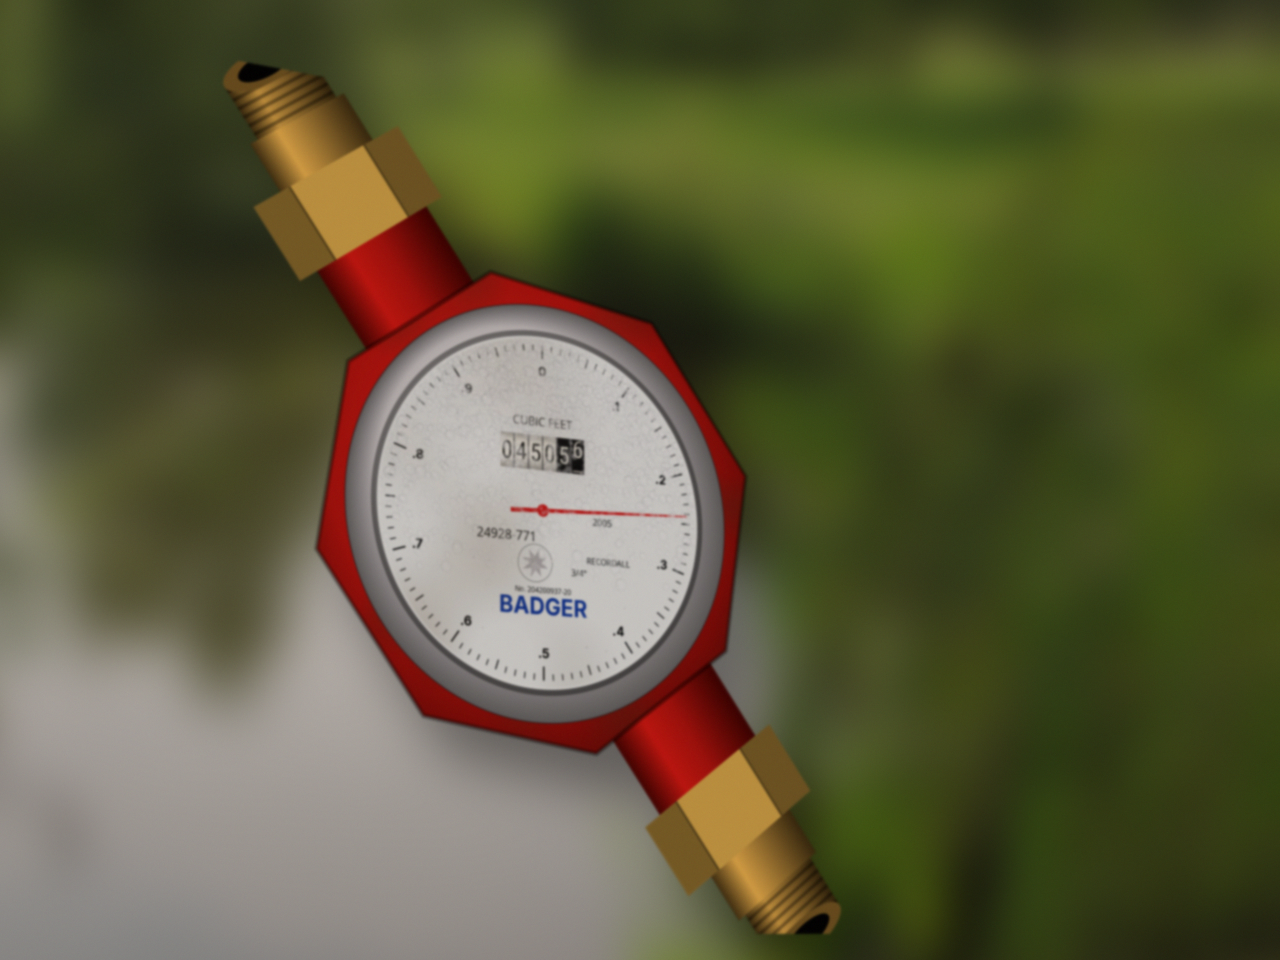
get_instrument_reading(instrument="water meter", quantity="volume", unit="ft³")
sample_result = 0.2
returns 45056.24
